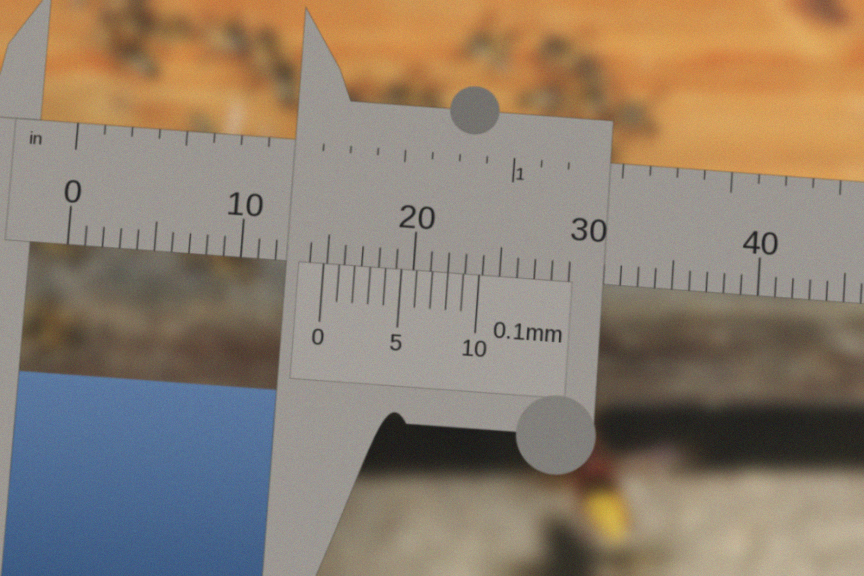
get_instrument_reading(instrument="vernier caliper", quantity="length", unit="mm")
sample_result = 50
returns 14.8
